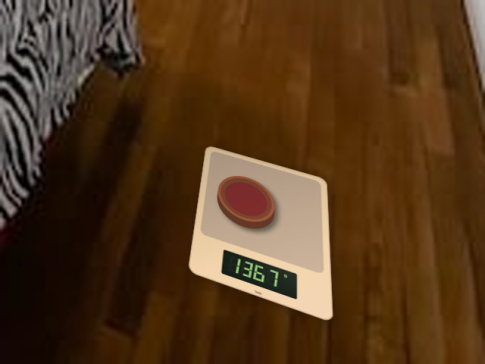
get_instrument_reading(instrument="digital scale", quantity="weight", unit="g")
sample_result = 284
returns 1367
